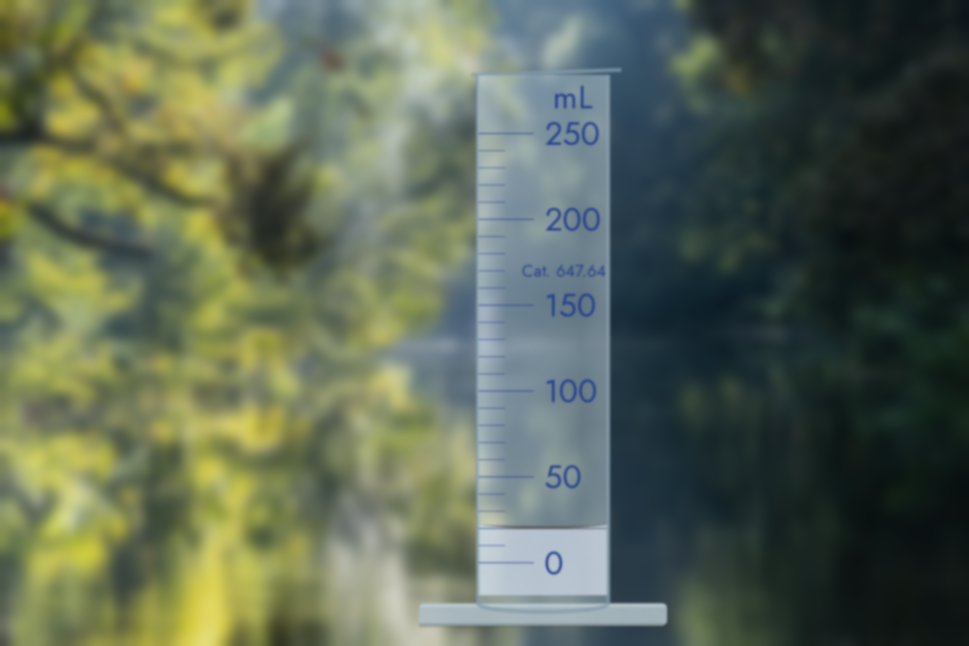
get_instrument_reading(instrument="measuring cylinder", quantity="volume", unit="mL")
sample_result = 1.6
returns 20
